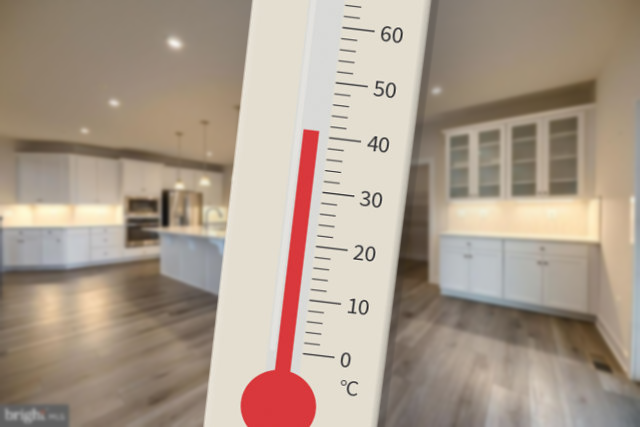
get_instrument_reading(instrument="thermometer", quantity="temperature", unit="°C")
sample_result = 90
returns 41
